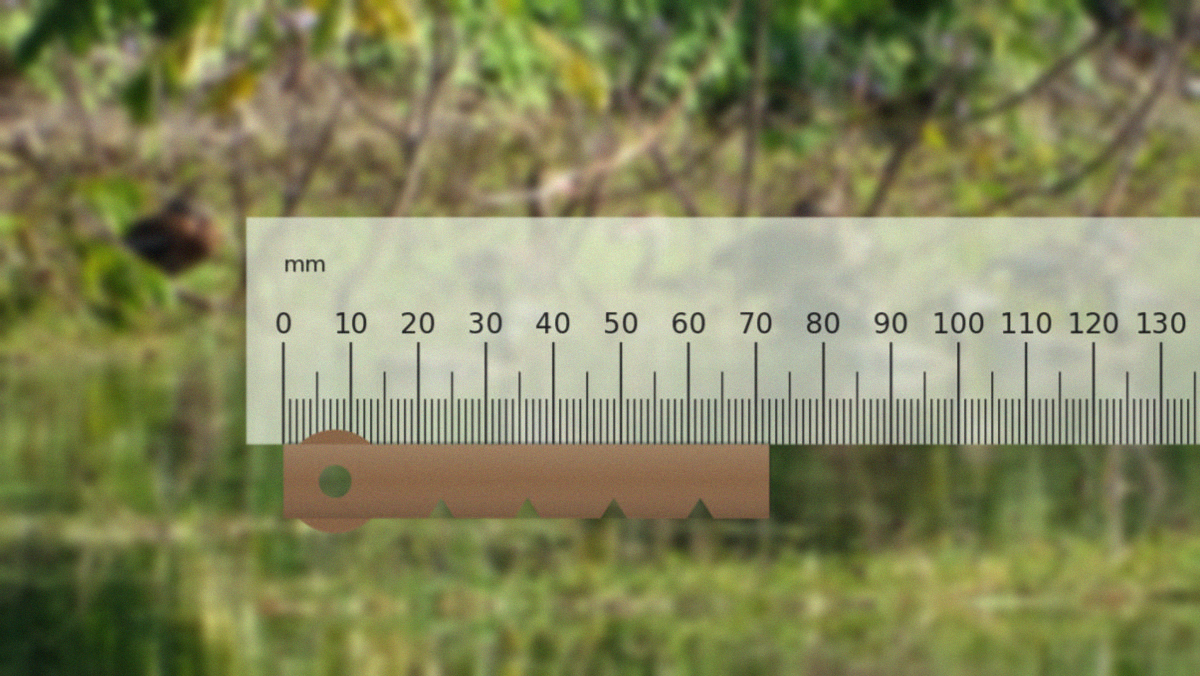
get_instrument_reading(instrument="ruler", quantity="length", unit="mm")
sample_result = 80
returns 72
